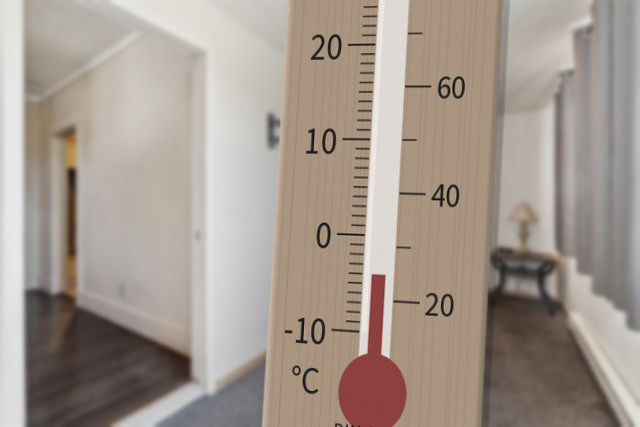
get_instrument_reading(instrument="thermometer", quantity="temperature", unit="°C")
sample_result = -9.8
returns -4
